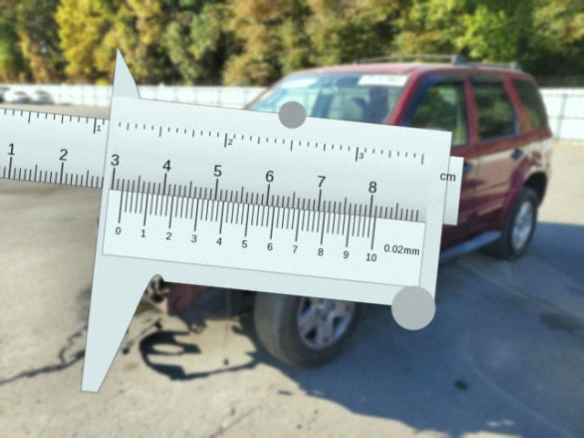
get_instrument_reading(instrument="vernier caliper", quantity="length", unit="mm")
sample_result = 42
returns 32.0
